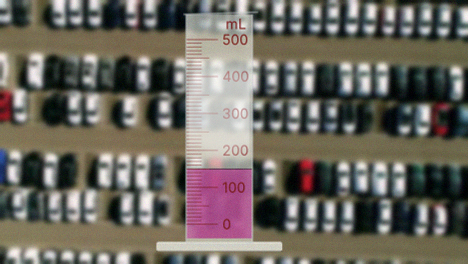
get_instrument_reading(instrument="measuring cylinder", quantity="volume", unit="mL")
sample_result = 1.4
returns 150
